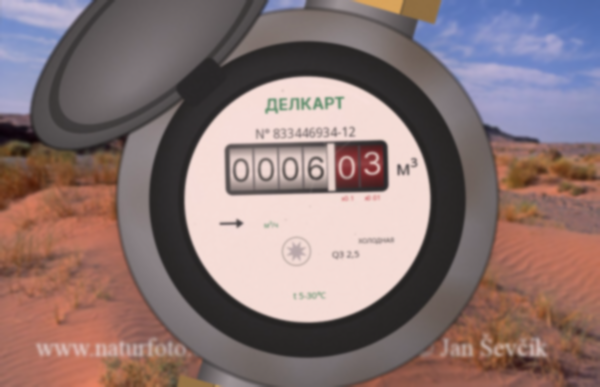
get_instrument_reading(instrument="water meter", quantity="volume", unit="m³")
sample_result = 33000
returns 6.03
